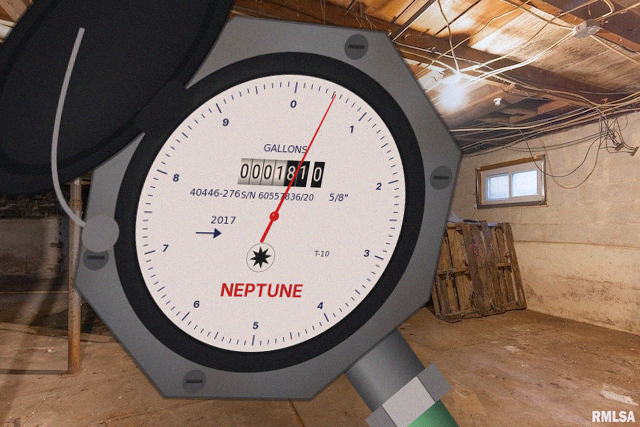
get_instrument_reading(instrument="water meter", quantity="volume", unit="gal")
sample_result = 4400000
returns 1810.5
